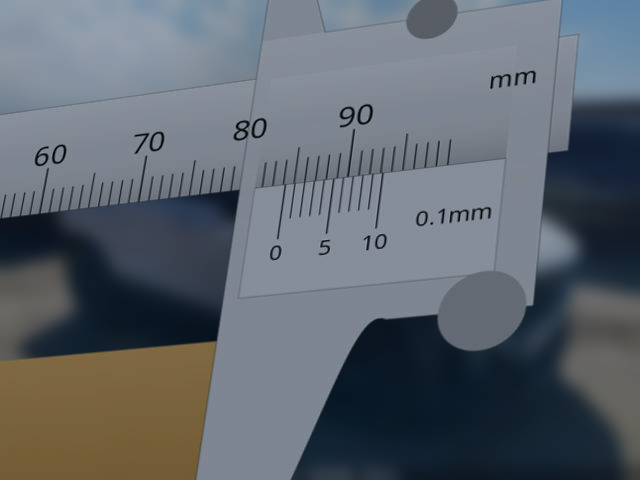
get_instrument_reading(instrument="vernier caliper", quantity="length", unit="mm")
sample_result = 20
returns 84.2
